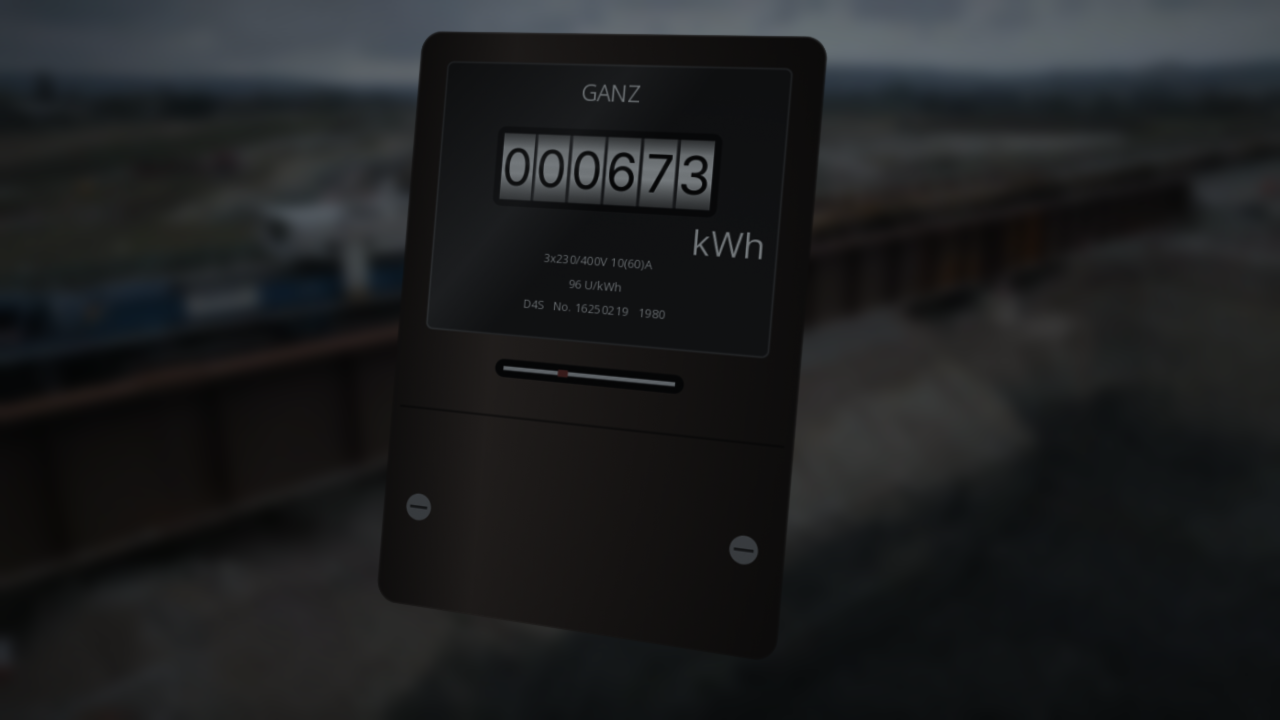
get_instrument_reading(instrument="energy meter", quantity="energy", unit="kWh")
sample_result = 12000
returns 673
